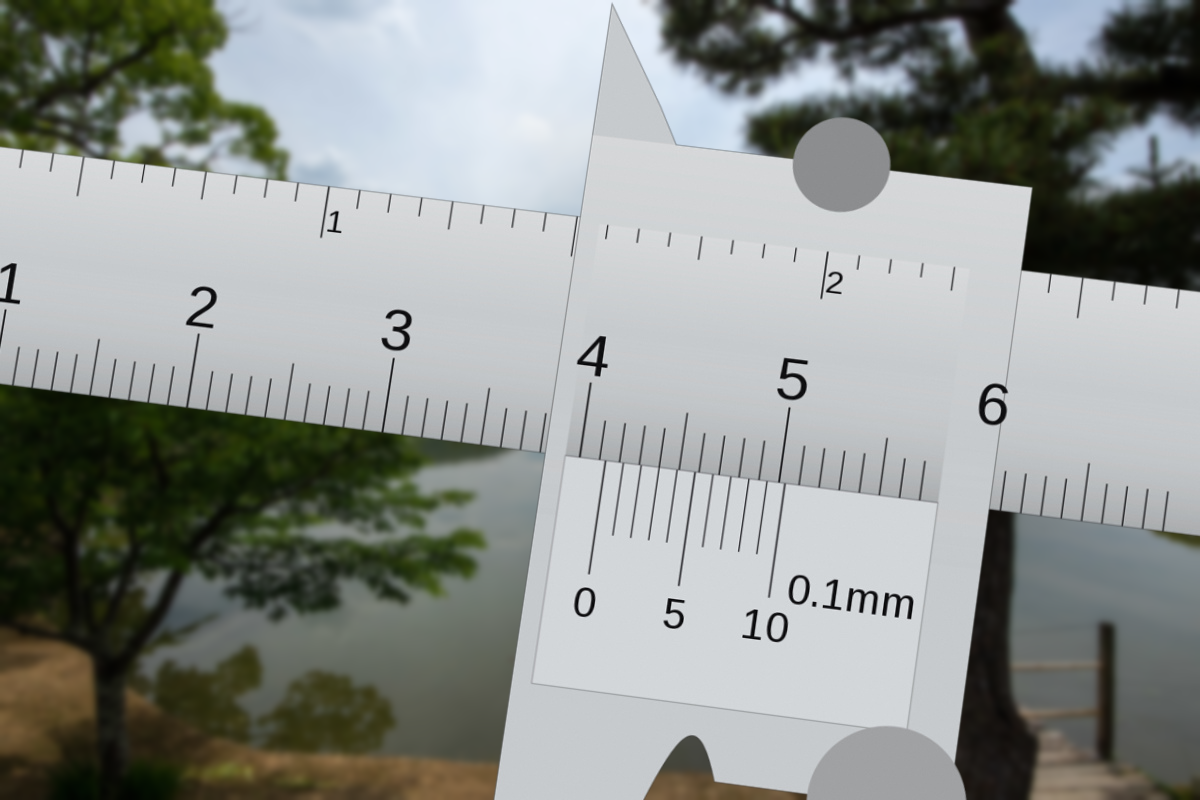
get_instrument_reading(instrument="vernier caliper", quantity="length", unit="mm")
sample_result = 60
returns 41.3
